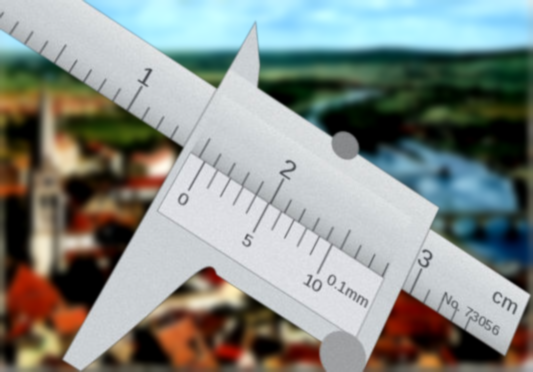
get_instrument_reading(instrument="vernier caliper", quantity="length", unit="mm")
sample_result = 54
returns 15.4
